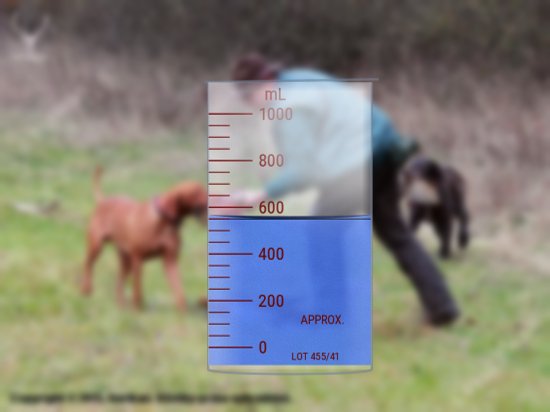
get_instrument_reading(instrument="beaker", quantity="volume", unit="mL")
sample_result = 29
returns 550
